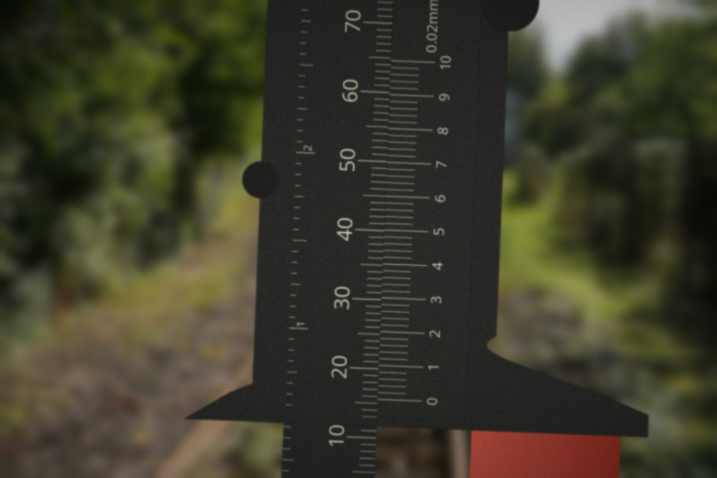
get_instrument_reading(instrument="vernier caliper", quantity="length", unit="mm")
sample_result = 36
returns 15.6
